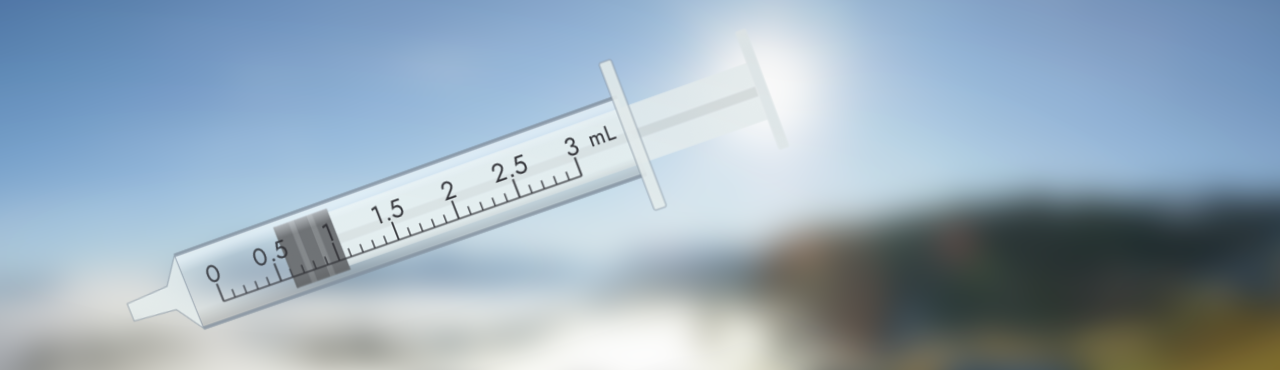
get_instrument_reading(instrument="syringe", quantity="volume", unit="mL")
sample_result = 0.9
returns 0.6
